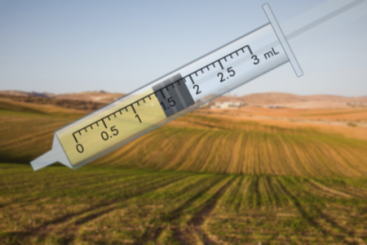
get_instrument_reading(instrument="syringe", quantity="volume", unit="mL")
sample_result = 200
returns 1.4
